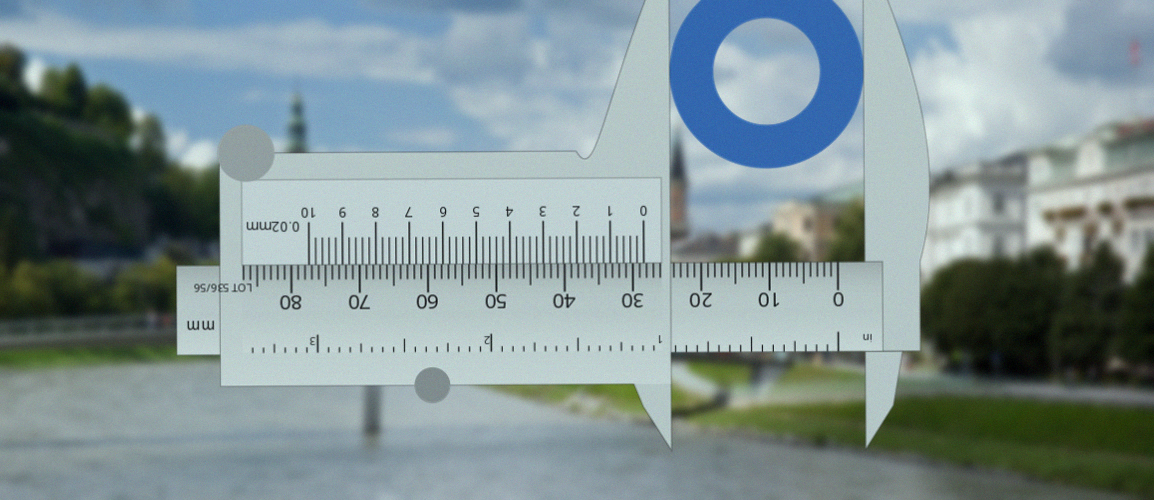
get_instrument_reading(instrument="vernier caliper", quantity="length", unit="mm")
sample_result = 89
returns 28.4
